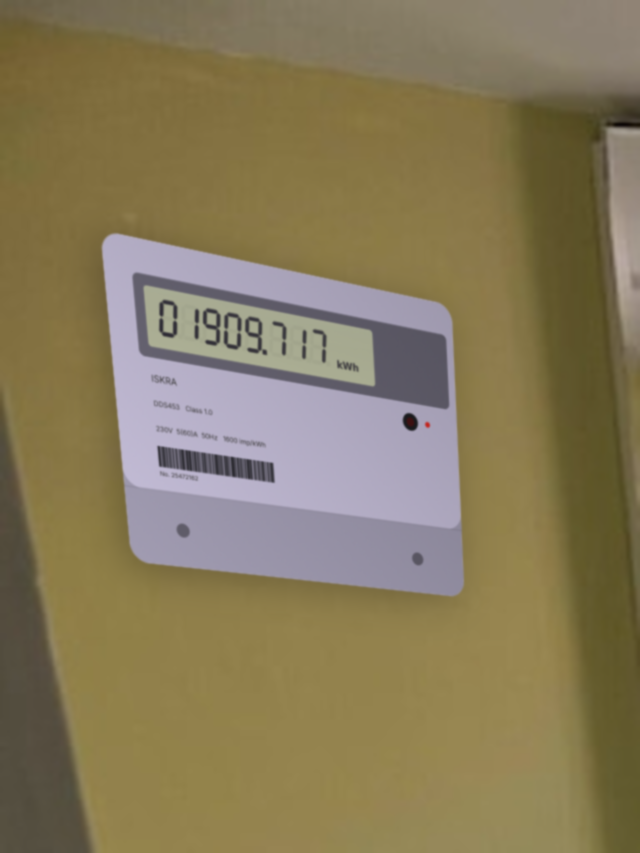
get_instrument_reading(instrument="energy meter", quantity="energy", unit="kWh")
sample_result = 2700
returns 1909.717
